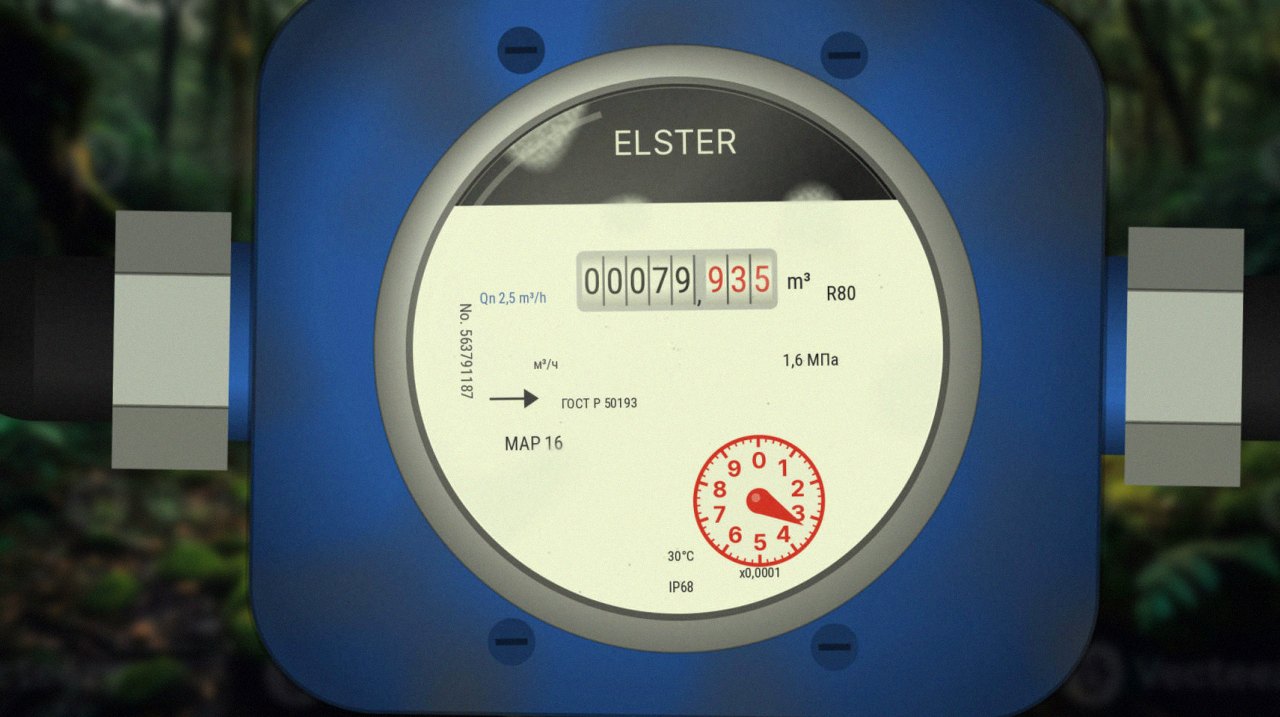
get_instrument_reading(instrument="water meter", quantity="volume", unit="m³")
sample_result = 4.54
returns 79.9353
